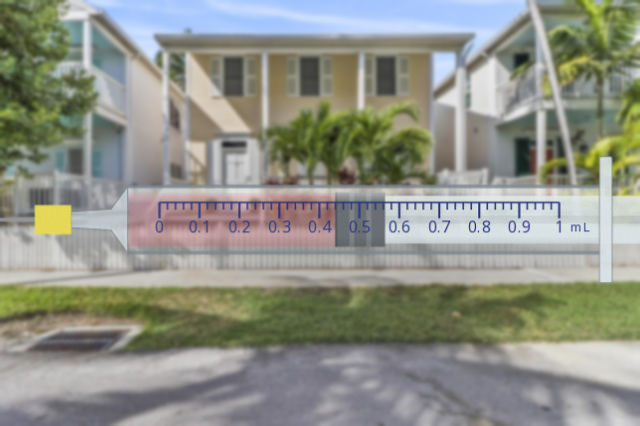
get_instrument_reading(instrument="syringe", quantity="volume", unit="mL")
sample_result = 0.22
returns 0.44
